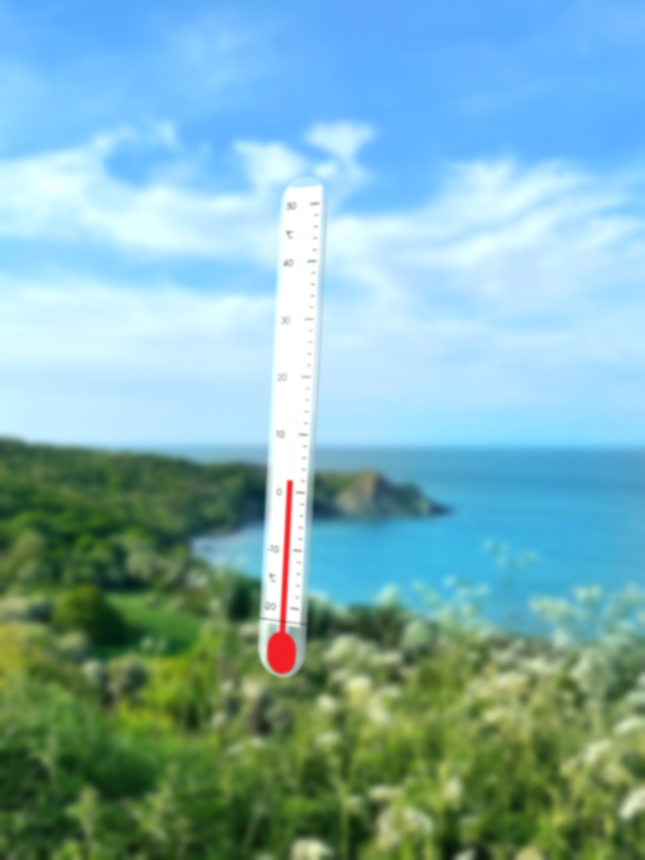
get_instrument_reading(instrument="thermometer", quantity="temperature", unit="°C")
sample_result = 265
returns 2
